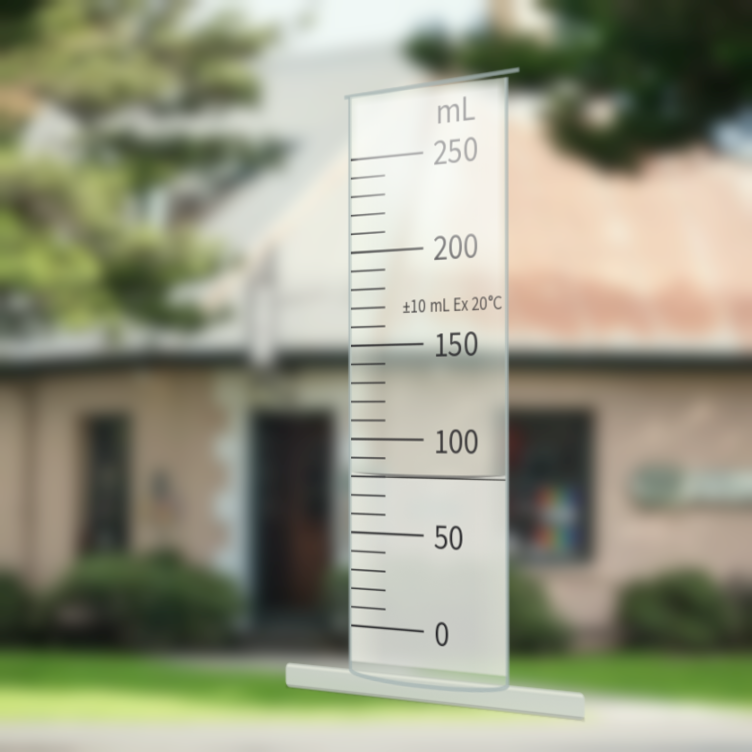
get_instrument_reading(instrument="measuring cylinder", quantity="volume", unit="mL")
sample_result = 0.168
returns 80
